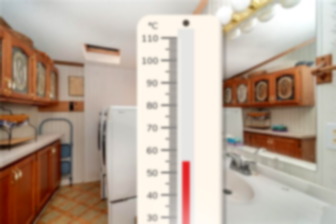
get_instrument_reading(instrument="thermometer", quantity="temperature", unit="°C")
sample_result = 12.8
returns 55
